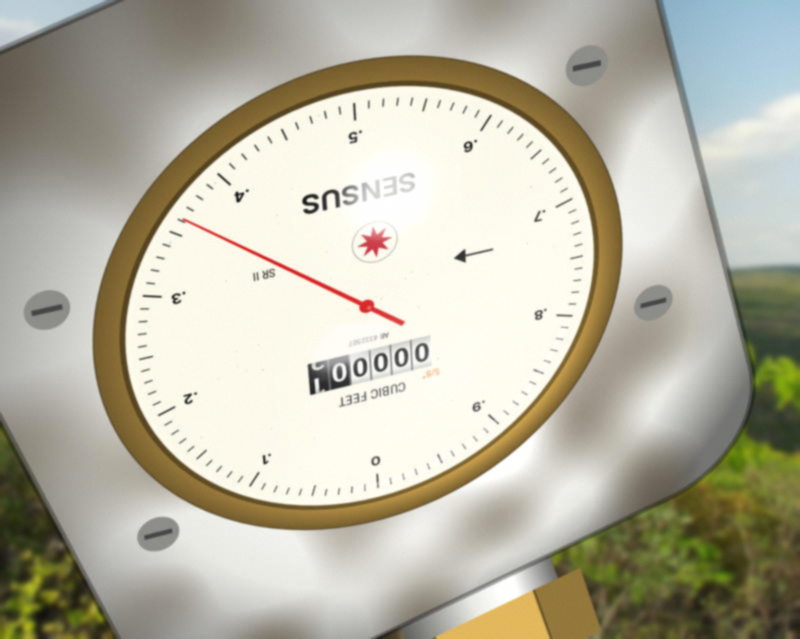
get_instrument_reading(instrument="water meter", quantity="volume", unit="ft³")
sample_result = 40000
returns 1.36
